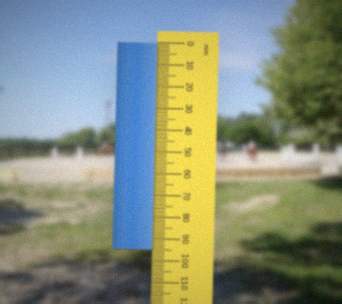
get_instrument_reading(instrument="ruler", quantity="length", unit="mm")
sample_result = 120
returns 95
